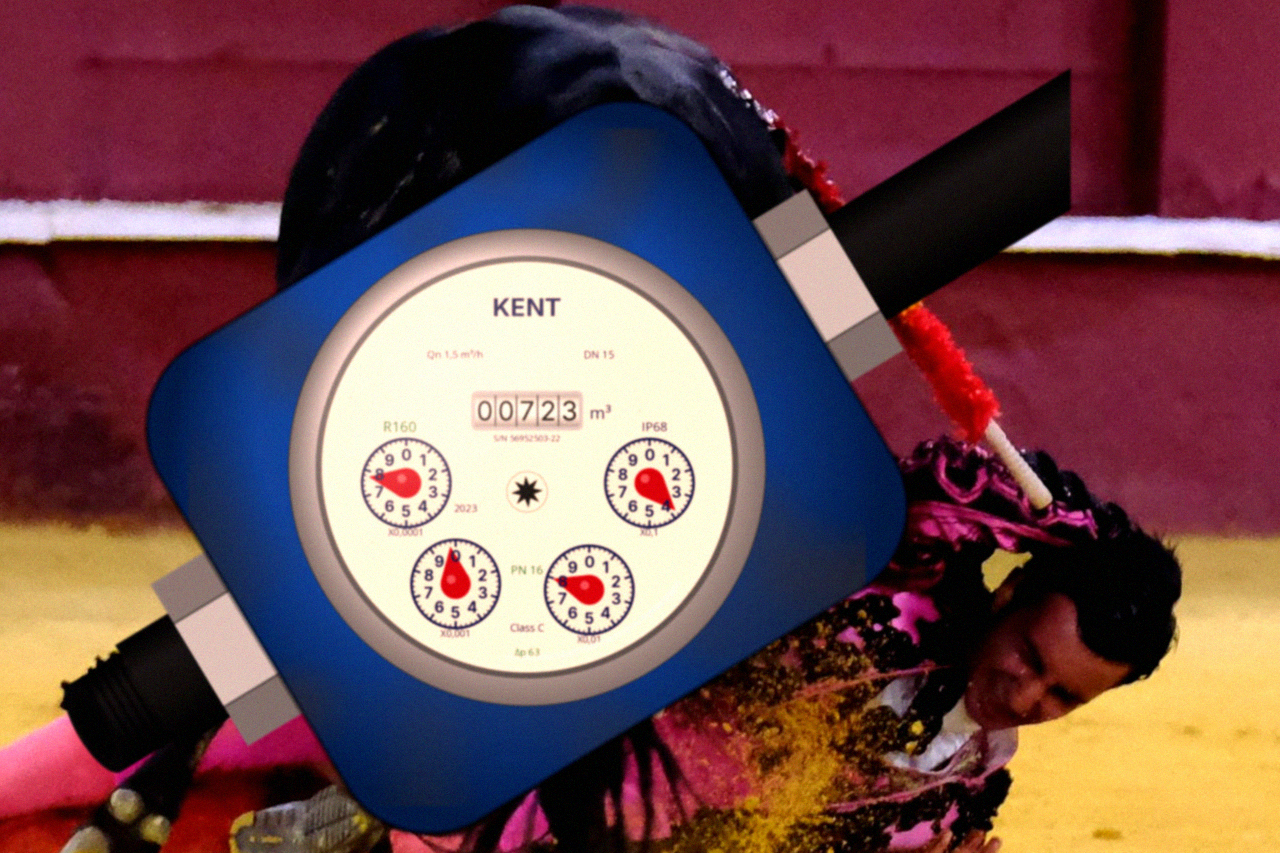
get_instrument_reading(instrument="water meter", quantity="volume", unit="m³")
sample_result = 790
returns 723.3797
